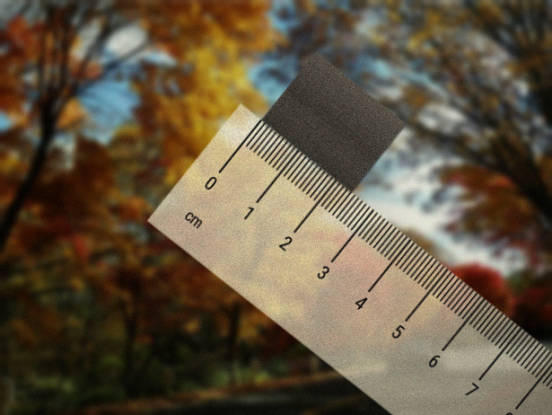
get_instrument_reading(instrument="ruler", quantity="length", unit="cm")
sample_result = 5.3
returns 2.4
